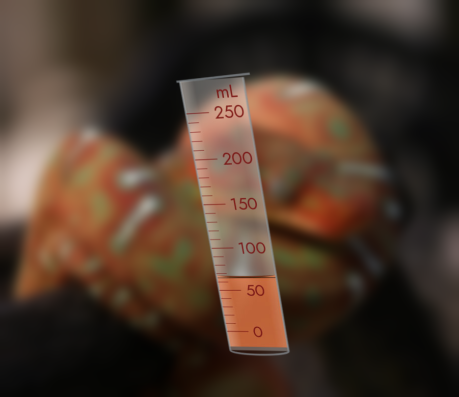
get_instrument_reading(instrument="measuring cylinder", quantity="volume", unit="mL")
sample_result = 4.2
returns 65
